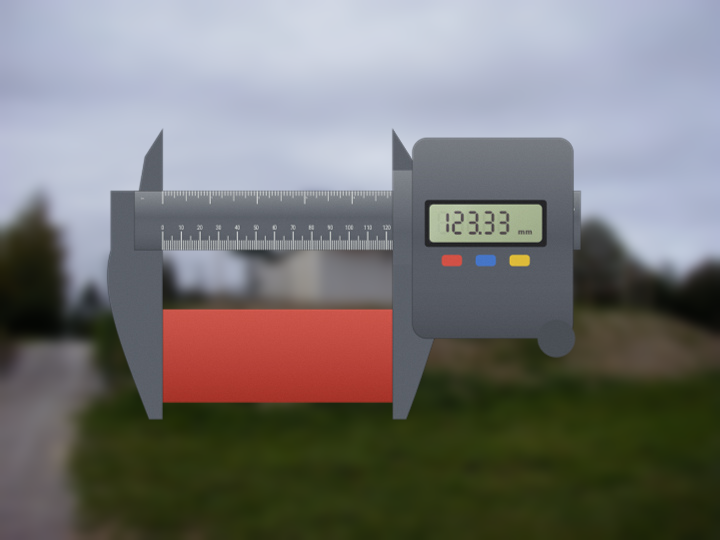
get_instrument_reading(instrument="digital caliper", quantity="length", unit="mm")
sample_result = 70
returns 123.33
